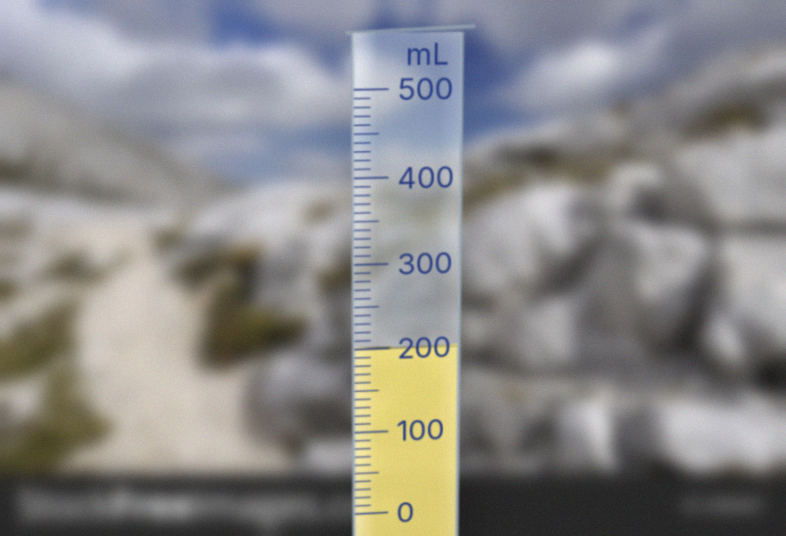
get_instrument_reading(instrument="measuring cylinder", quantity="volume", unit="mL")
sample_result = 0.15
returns 200
